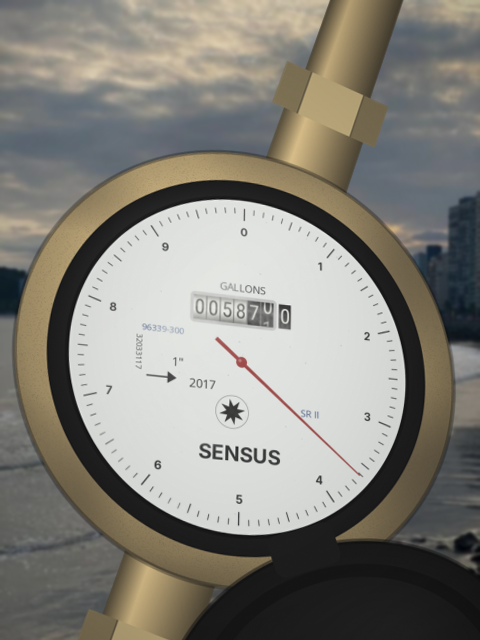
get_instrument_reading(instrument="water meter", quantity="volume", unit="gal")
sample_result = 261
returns 58703.6
